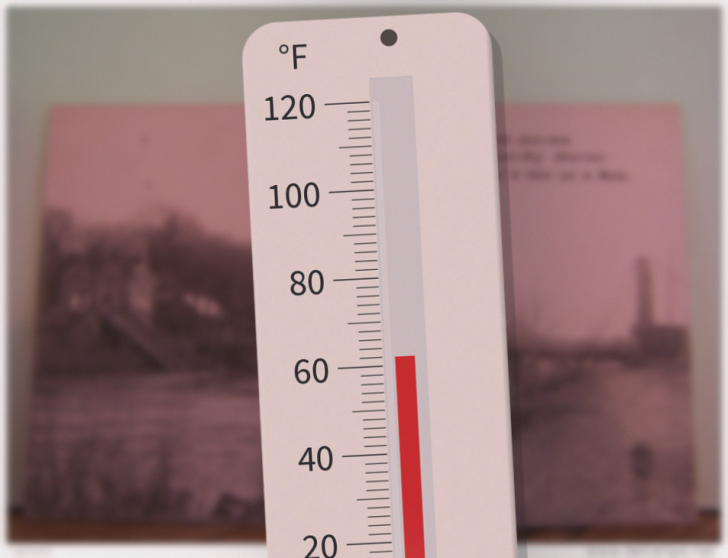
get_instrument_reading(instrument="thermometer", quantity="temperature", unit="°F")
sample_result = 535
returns 62
